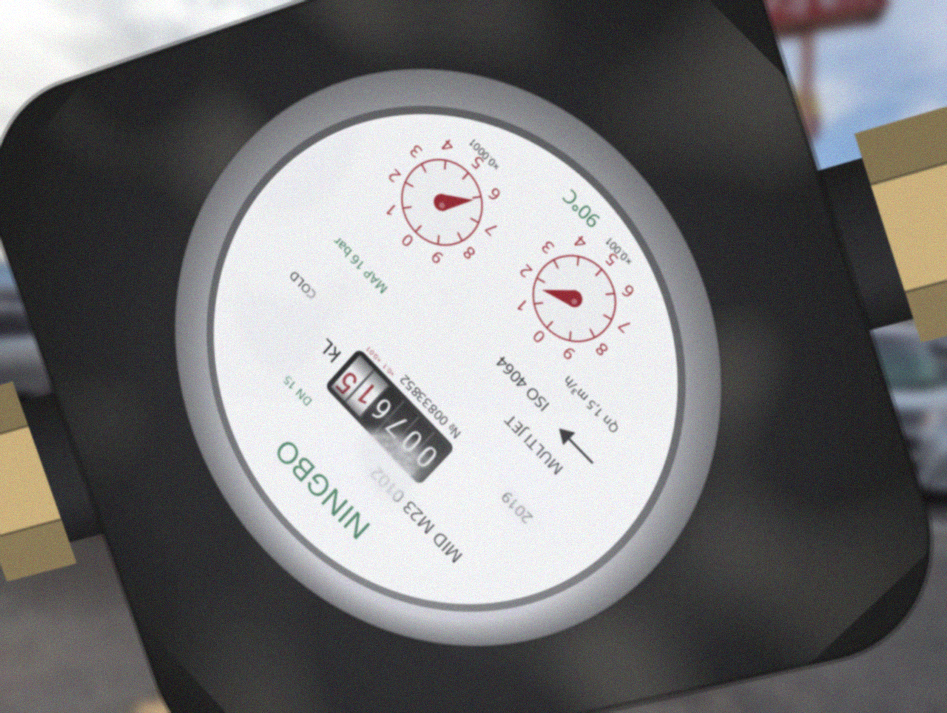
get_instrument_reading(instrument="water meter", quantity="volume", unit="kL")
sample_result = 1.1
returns 76.1516
